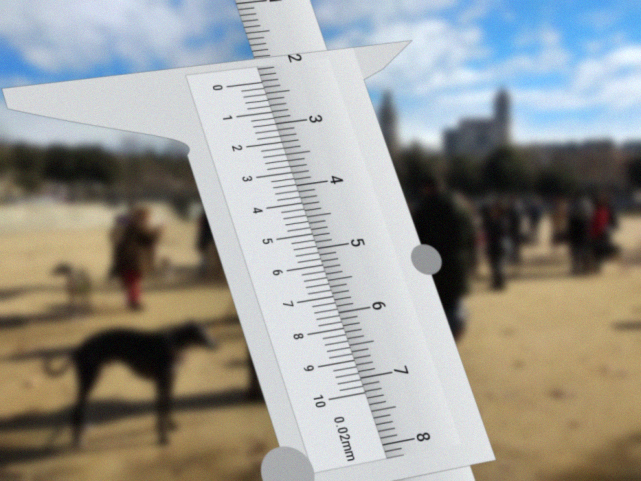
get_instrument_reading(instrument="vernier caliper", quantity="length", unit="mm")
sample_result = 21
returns 23.2
